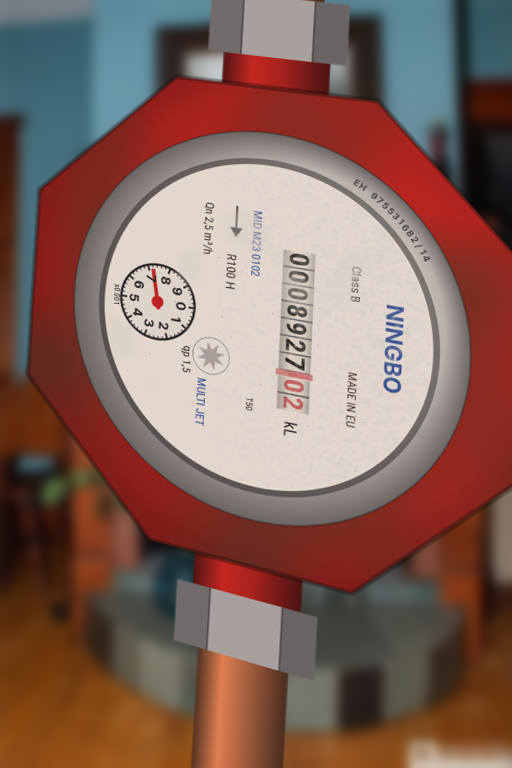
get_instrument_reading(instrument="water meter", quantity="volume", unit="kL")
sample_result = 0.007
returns 8927.027
